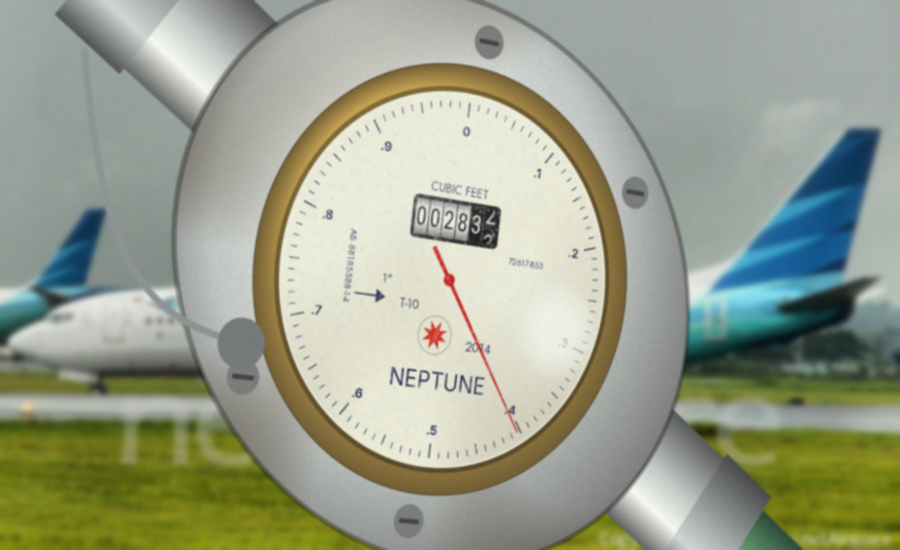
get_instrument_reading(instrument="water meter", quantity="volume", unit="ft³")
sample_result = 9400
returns 2832.40
